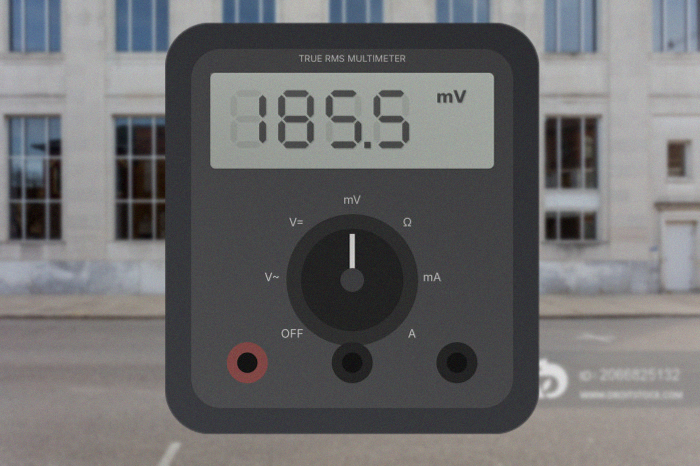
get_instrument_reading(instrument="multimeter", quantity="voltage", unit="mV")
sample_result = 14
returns 185.5
